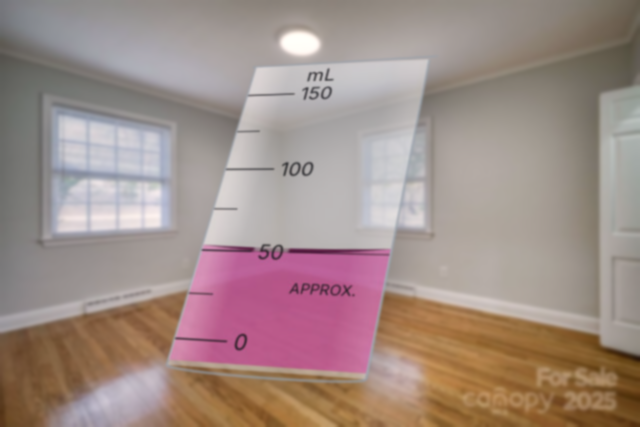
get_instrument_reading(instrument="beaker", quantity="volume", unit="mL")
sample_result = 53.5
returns 50
